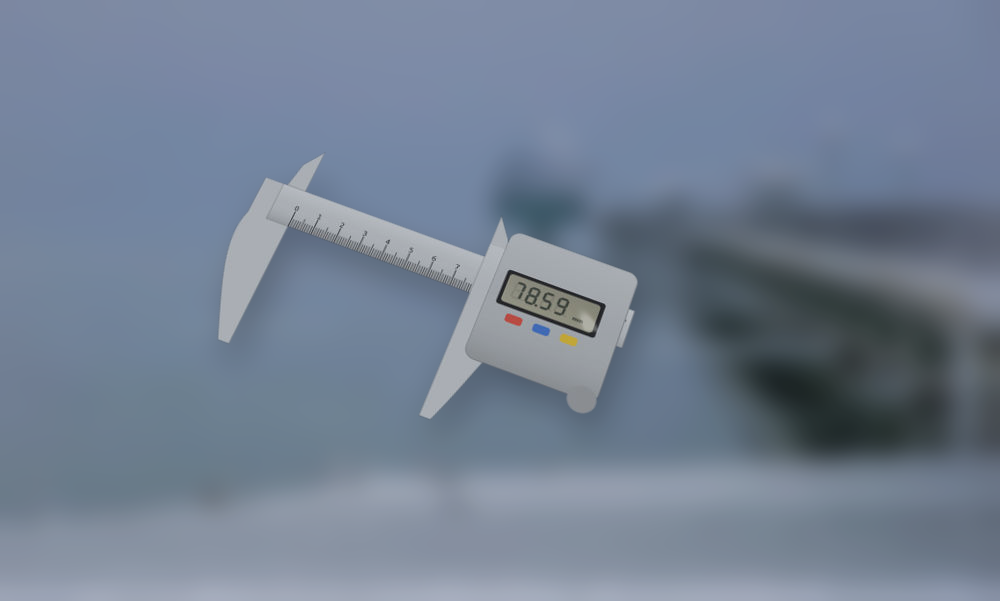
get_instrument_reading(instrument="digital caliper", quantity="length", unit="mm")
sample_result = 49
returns 78.59
